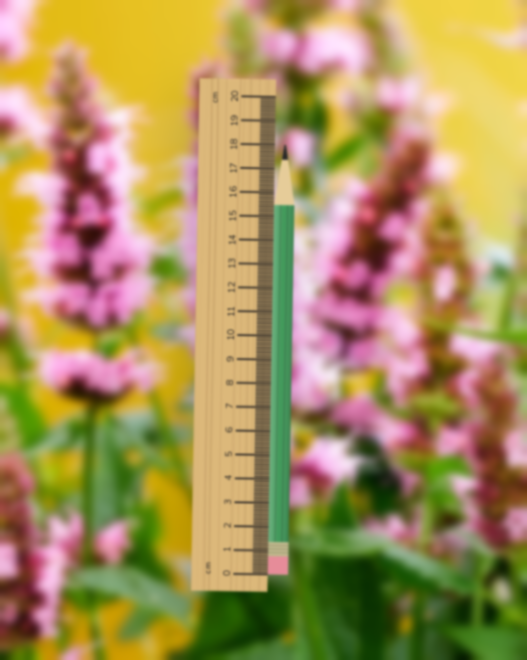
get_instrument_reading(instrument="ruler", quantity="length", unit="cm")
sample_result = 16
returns 18
